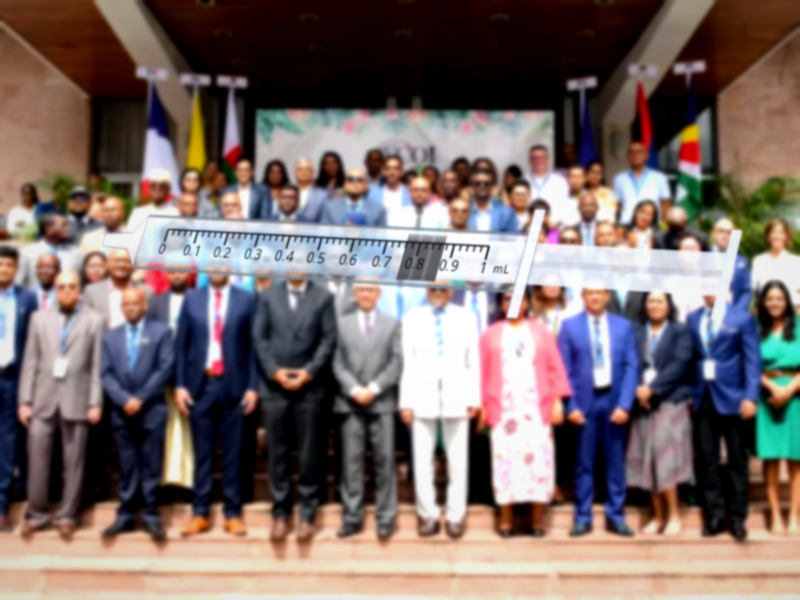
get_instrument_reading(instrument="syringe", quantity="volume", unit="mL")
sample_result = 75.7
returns 0.76
